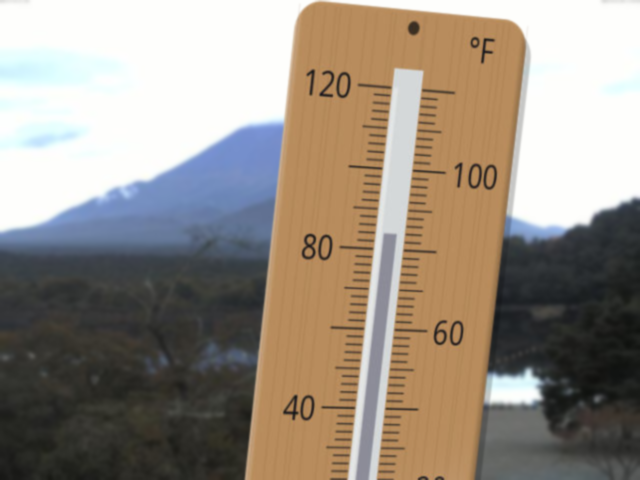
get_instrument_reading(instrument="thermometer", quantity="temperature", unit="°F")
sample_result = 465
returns 84
